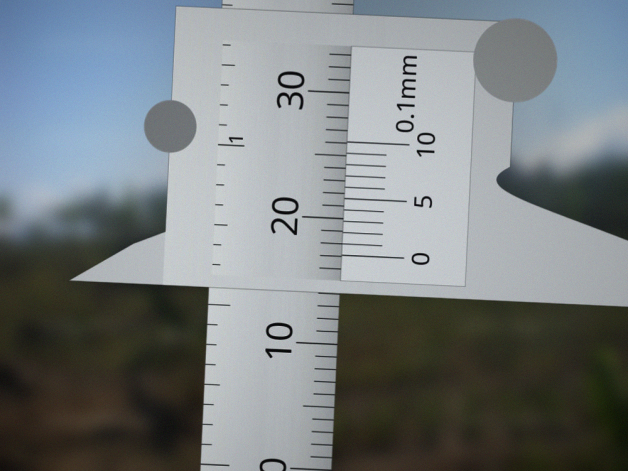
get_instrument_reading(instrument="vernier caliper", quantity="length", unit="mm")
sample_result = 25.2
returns 17.1
